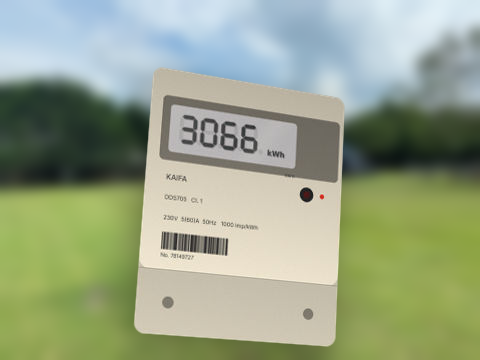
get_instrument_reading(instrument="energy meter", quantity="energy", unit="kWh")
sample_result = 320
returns 3066
